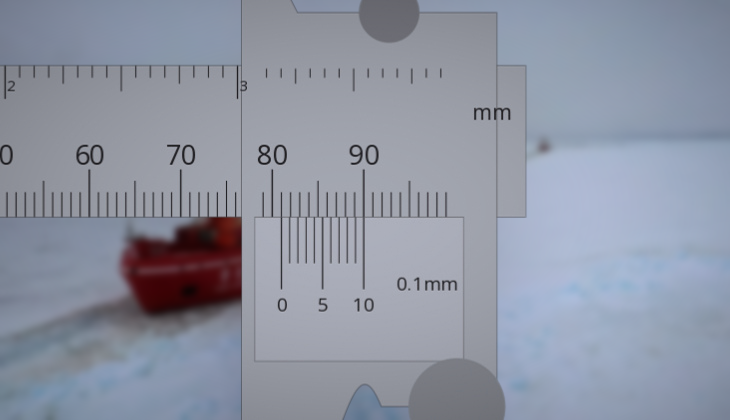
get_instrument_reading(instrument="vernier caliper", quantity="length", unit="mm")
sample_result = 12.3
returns 81.0
